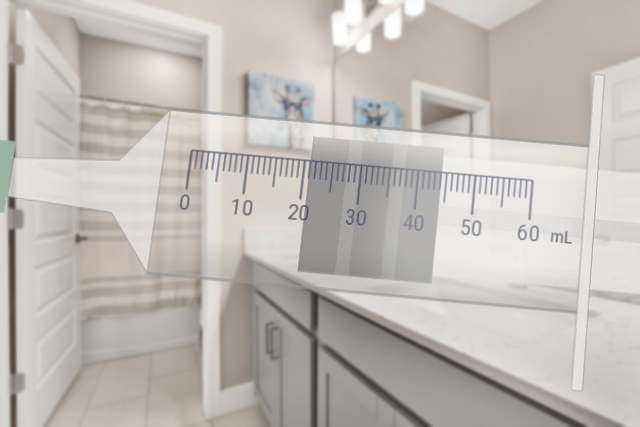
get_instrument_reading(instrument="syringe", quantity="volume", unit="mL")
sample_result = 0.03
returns 21
